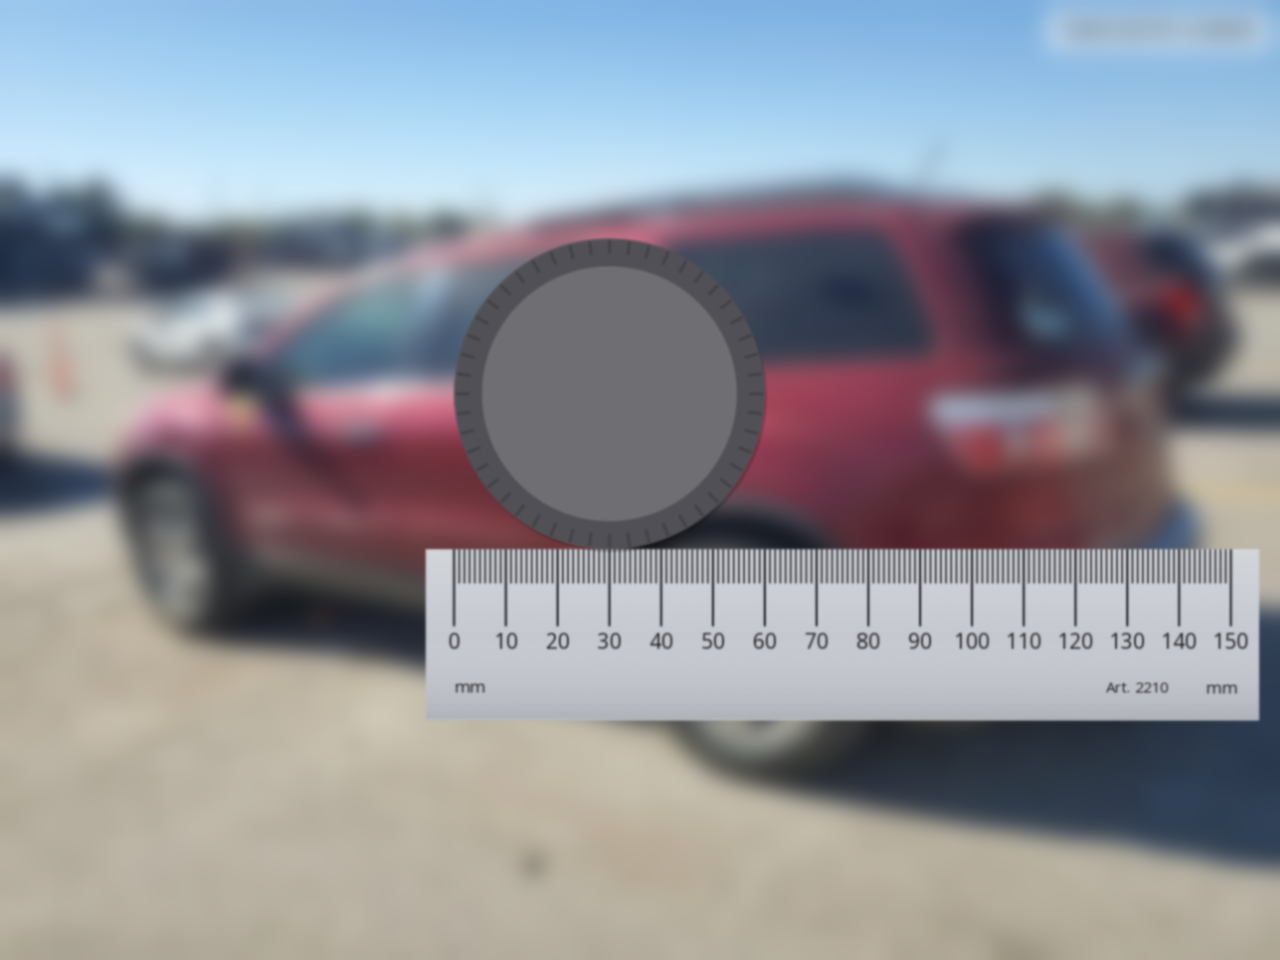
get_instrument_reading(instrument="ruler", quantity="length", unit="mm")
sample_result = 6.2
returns 60
